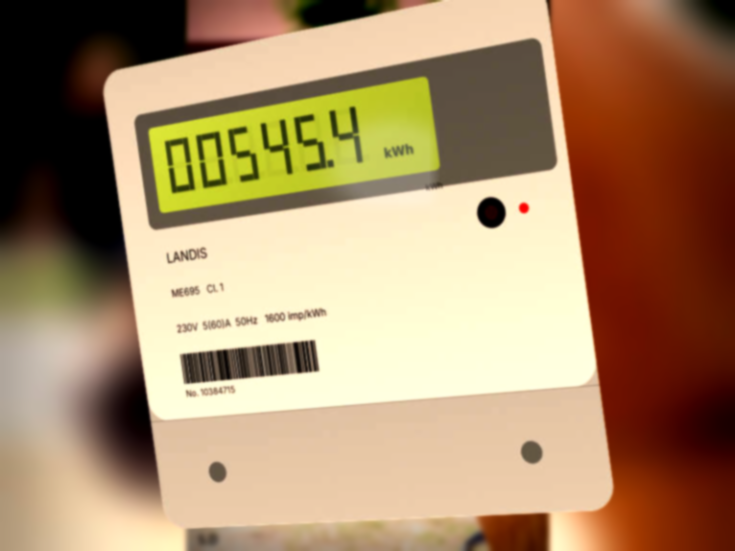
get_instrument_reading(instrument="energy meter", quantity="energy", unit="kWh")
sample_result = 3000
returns 545.4
